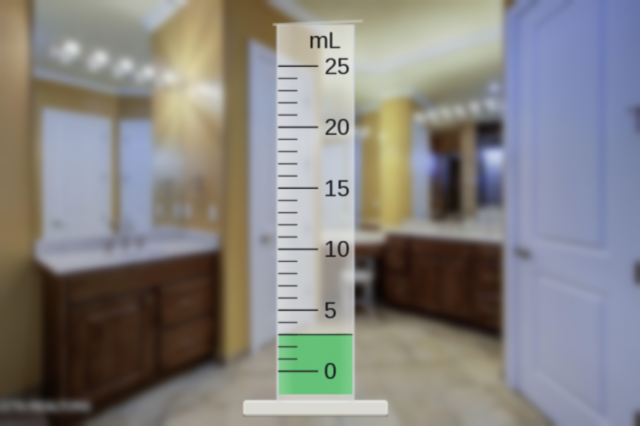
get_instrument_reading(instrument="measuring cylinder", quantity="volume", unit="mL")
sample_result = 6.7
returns 3
